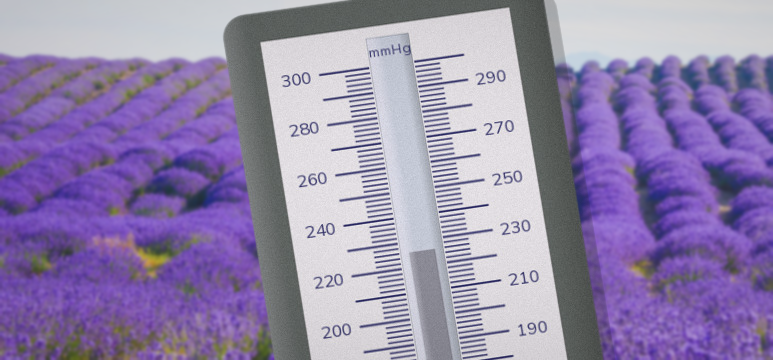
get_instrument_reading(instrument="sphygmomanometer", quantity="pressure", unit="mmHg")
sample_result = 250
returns 226
